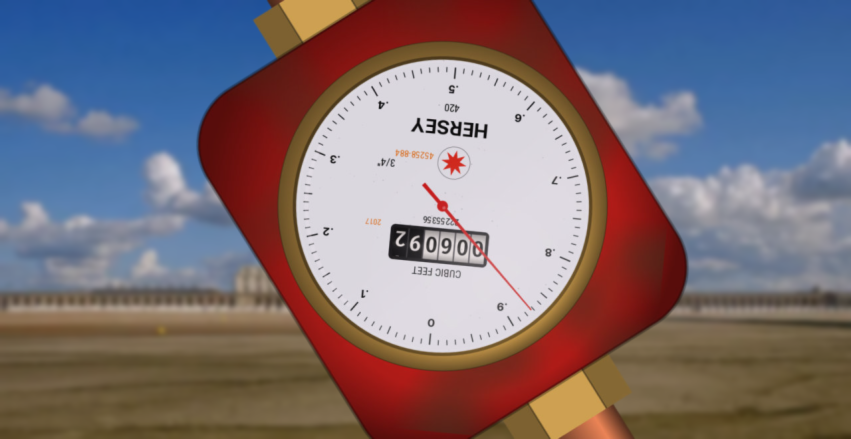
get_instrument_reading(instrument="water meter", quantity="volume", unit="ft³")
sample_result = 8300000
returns 6091.87
